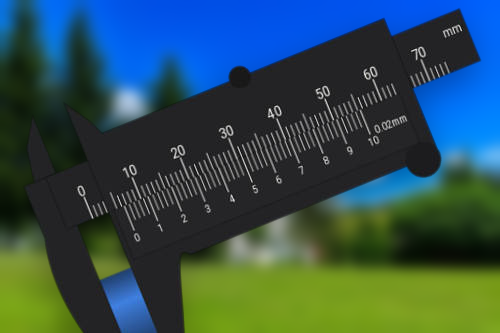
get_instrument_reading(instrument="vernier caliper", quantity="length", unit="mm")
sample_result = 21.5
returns 6.5
